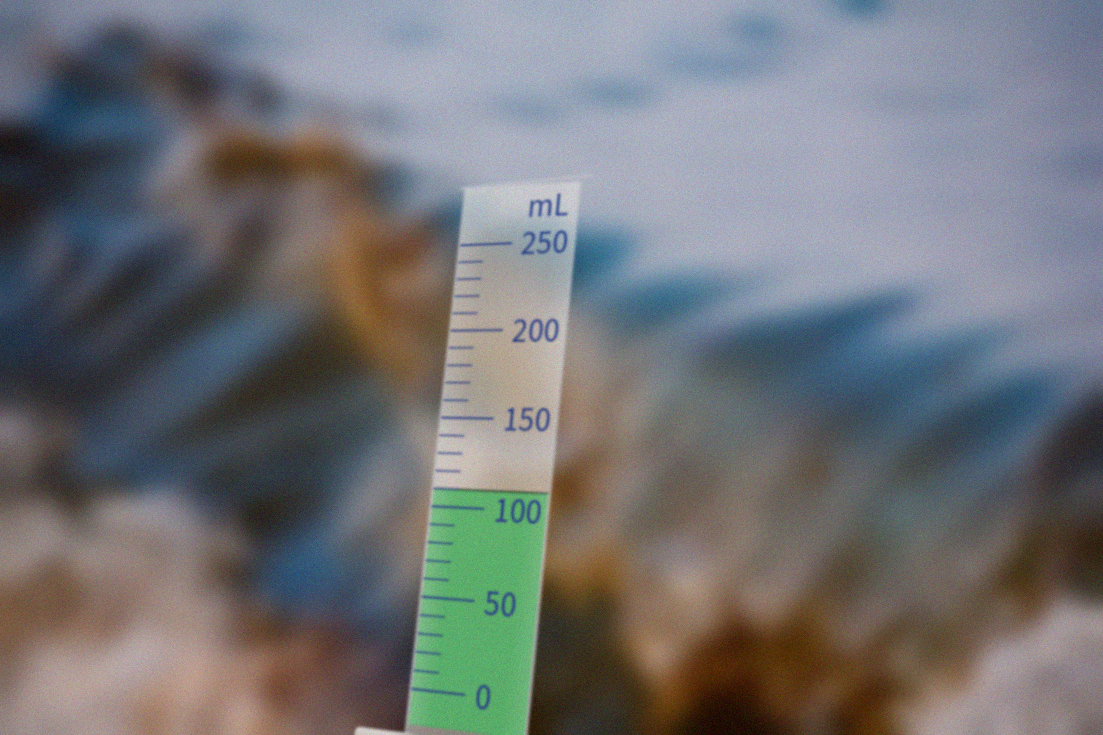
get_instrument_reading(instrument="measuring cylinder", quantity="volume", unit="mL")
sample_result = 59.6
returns 110
